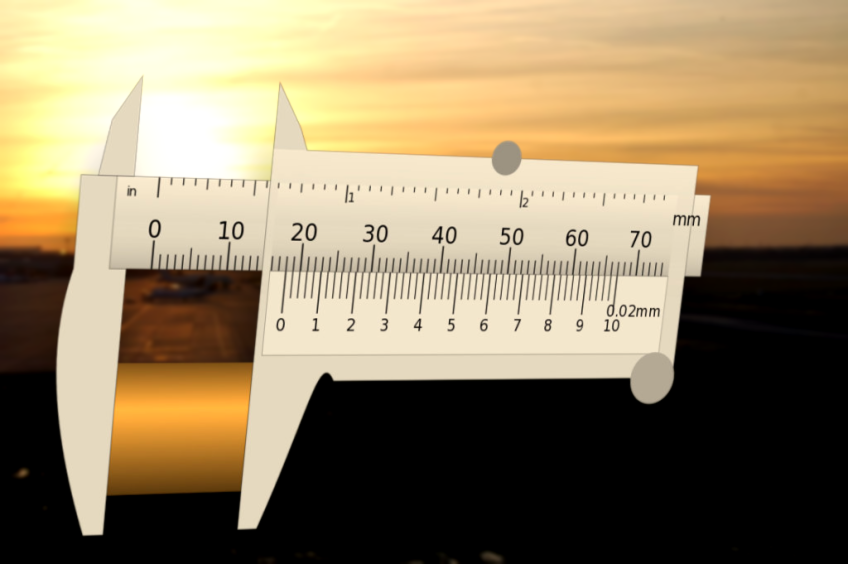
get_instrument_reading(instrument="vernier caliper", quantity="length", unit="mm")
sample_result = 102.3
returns 18.0
